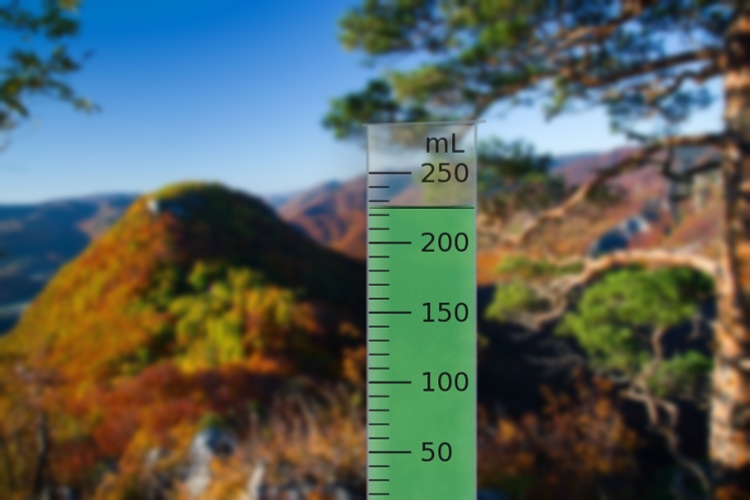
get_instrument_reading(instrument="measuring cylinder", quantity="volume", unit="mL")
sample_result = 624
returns 225
